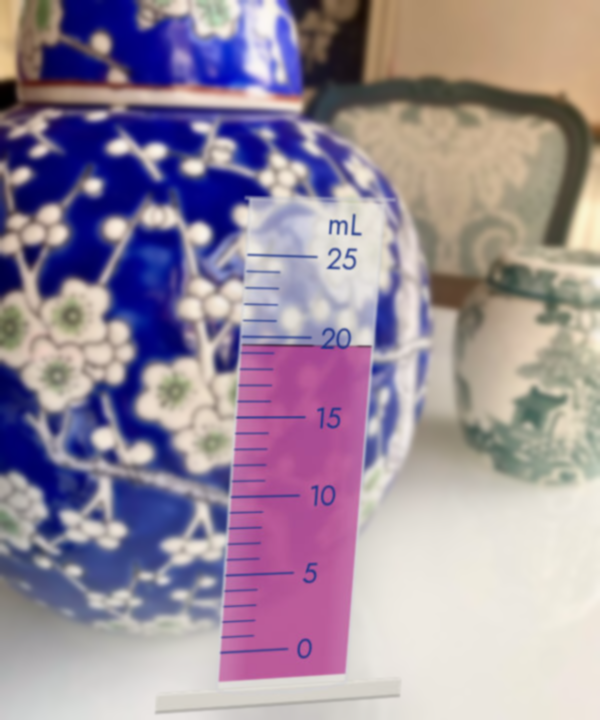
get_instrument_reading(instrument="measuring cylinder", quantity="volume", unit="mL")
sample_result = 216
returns 19.5
